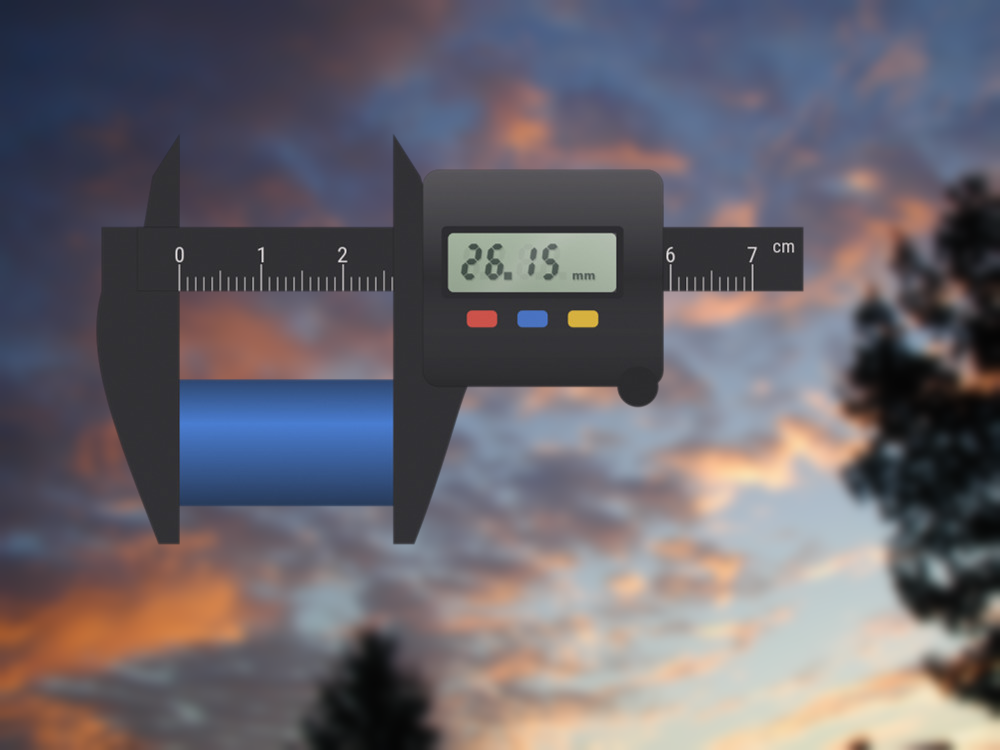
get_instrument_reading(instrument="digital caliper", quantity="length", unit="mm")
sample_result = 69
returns 26.15
